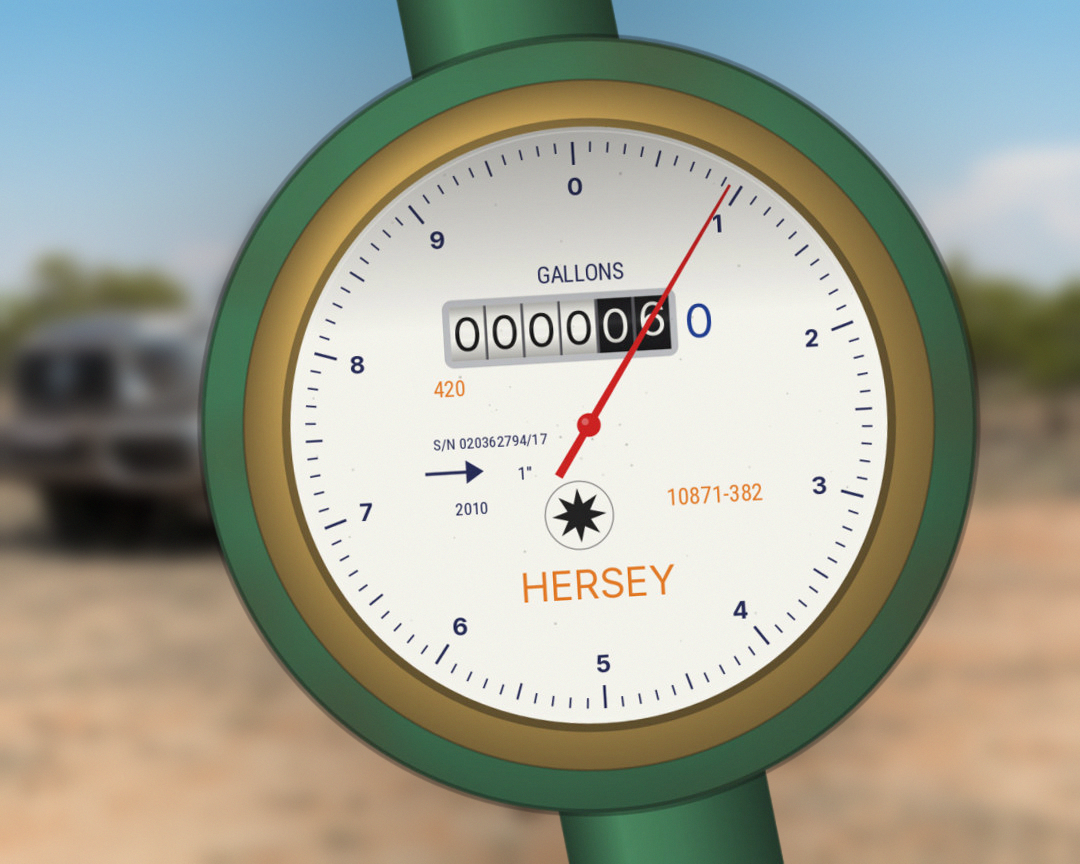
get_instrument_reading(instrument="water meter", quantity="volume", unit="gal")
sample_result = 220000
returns 60.9
